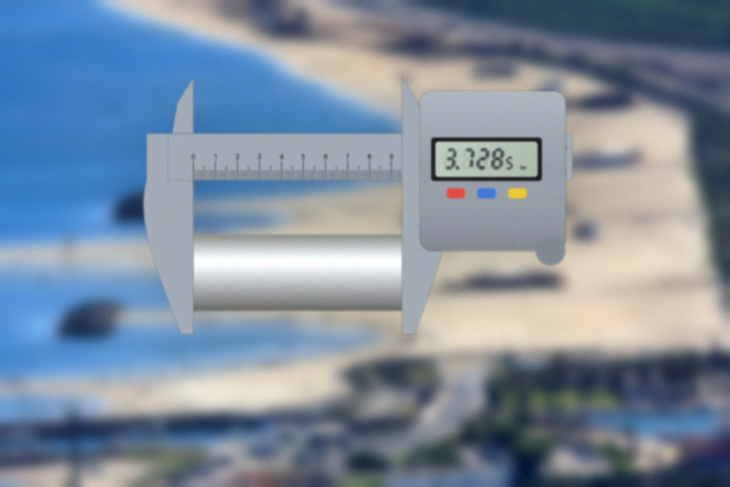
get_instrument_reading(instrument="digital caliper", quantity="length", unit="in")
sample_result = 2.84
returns 3.7285
